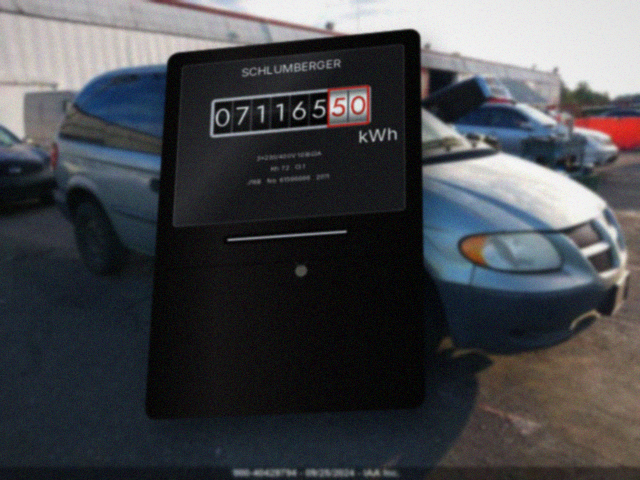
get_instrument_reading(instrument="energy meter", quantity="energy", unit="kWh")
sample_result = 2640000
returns 71165.50
